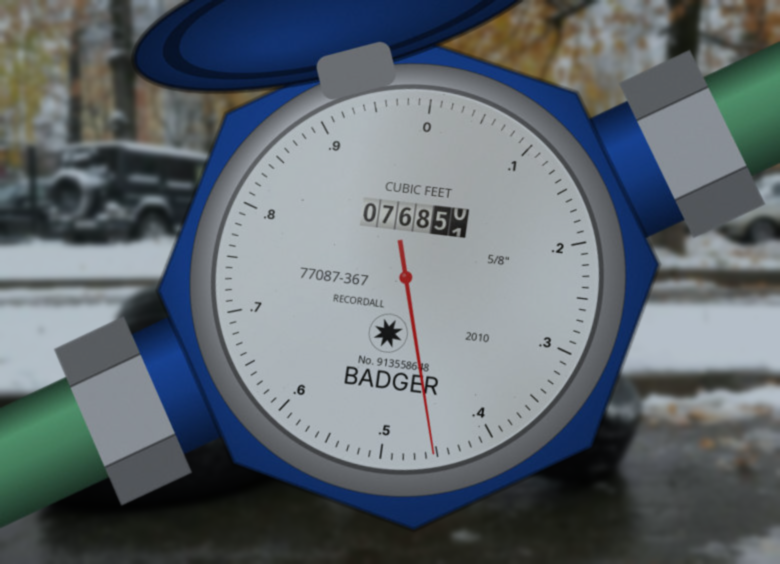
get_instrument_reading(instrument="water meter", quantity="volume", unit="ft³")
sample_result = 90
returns 76850.45
